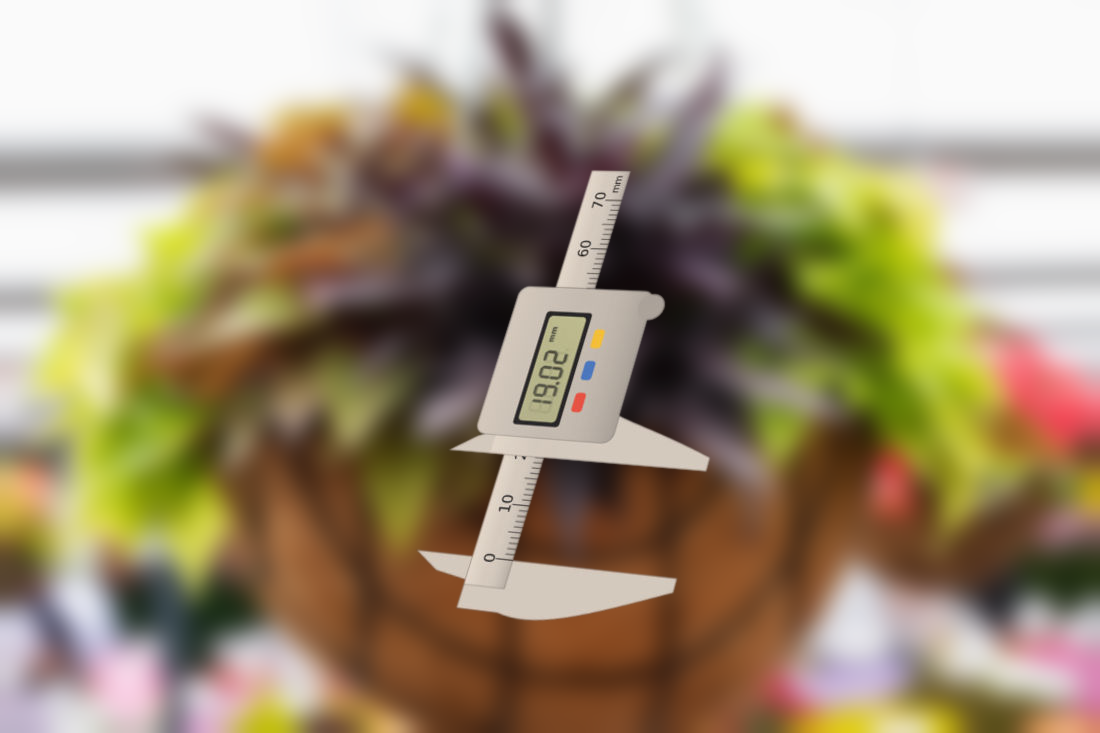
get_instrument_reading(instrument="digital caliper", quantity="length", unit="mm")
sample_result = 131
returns 19.02
